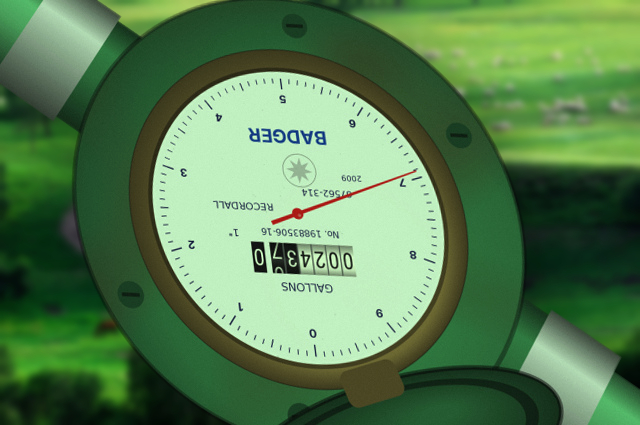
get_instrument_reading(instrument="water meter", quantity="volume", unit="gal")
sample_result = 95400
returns 24366.9
